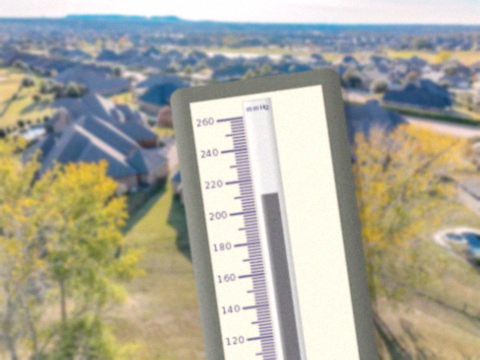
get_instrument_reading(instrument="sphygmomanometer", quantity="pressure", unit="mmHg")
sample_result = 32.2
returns 210
